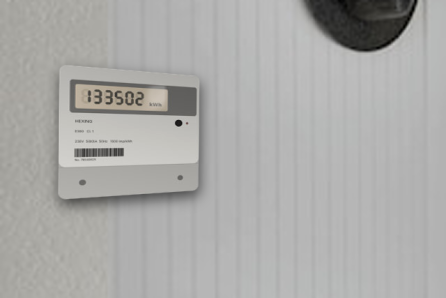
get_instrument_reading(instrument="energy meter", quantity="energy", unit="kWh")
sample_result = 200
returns 133502
